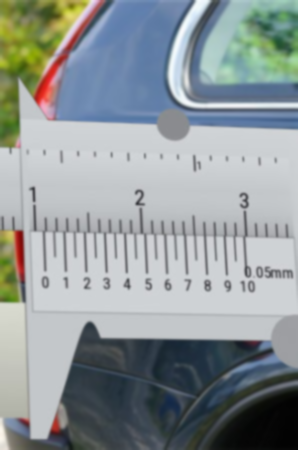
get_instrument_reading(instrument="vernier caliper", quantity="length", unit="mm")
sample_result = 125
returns 10.8
